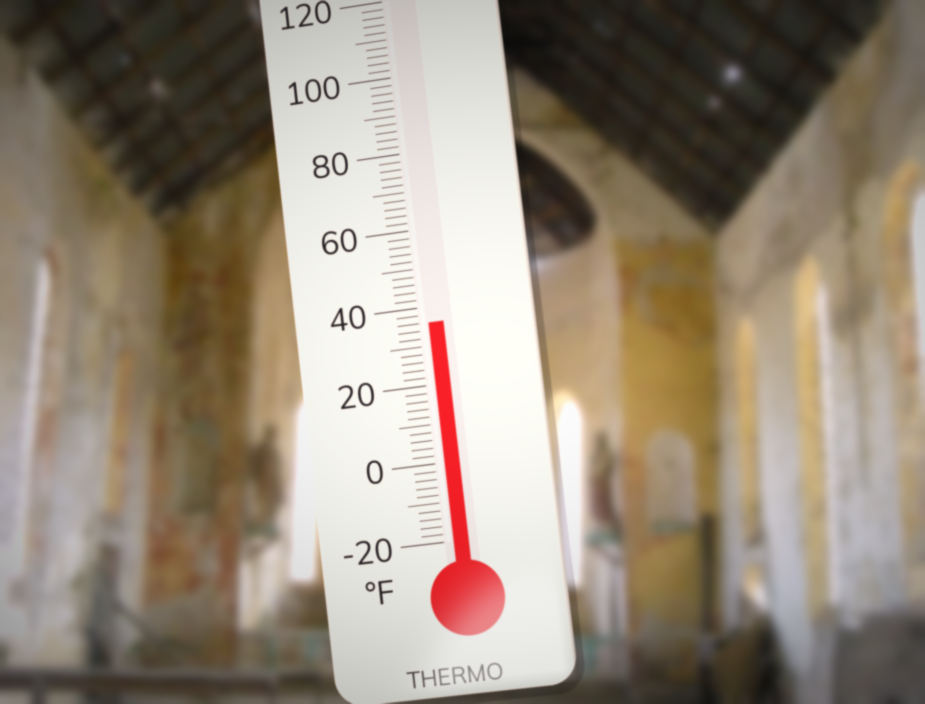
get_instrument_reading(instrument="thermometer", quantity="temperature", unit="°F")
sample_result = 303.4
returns 36
